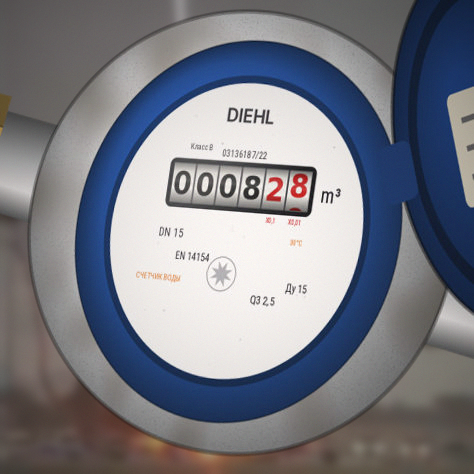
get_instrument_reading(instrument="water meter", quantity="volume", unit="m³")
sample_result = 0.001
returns 8.28
